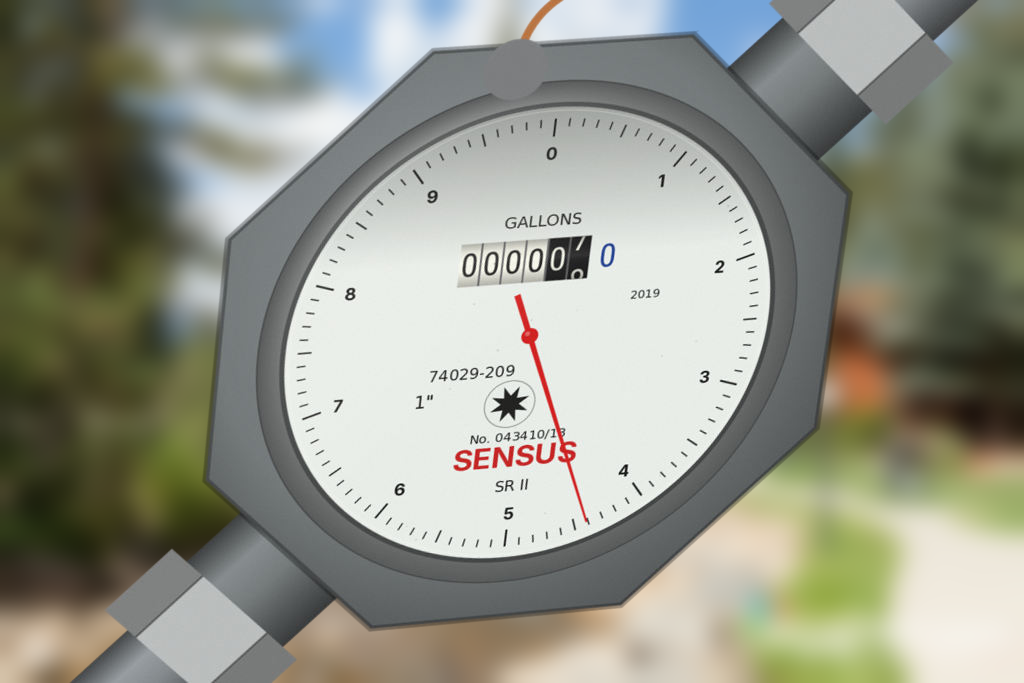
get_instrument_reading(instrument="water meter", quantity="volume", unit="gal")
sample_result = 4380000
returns 74.4
